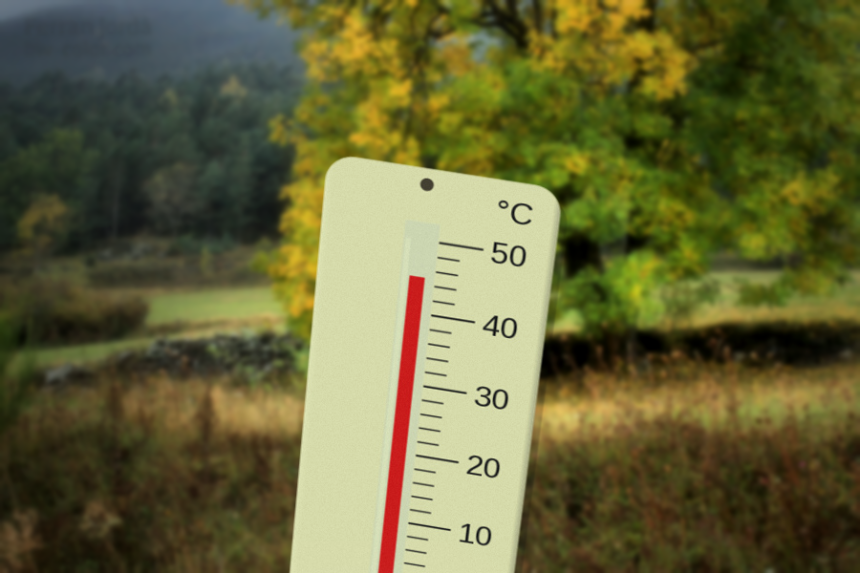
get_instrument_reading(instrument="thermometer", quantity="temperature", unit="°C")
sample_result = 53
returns 45
